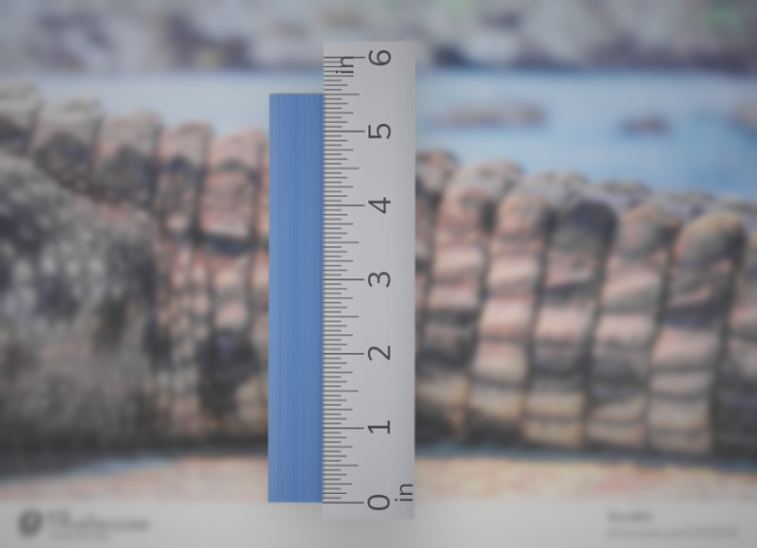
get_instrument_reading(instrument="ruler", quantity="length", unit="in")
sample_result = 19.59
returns 5.5
